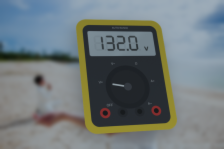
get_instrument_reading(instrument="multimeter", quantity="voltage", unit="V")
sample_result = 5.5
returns 132.0
